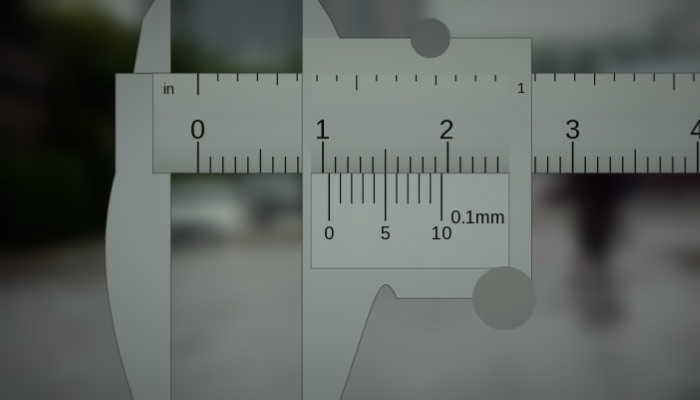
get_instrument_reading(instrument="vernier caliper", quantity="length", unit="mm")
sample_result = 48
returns 10.5
